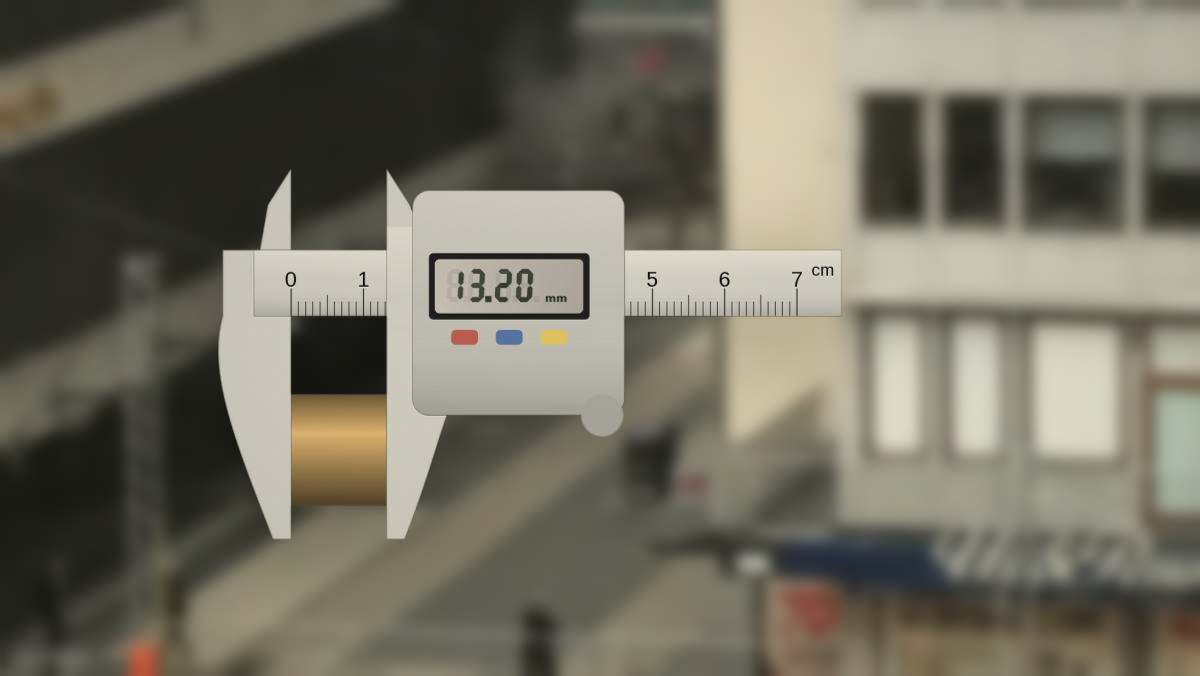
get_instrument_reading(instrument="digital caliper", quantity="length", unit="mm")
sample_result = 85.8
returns 13.20
